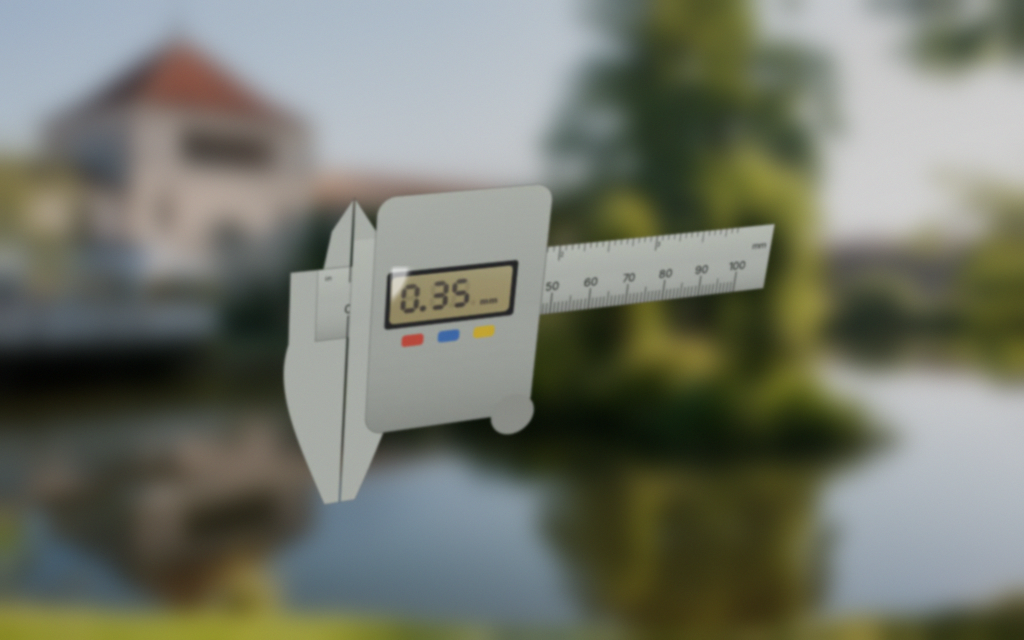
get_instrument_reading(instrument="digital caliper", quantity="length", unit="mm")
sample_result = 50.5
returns 0.35
